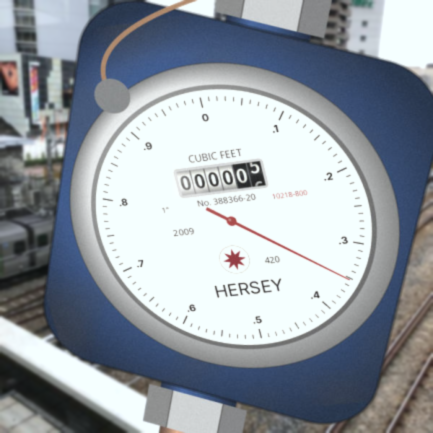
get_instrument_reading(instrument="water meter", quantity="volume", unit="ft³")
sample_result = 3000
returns 5.35
